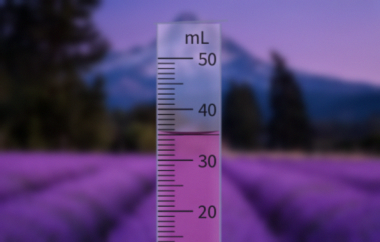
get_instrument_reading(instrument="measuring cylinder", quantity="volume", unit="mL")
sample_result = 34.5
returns 35
